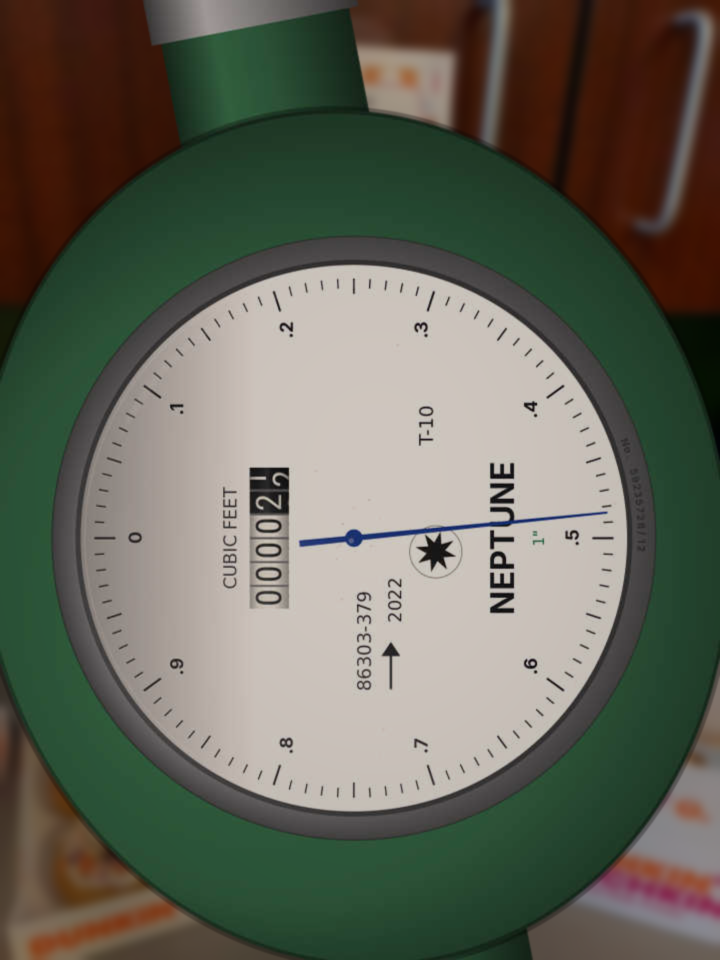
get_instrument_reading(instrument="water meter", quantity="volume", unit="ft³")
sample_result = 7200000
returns 21.48
